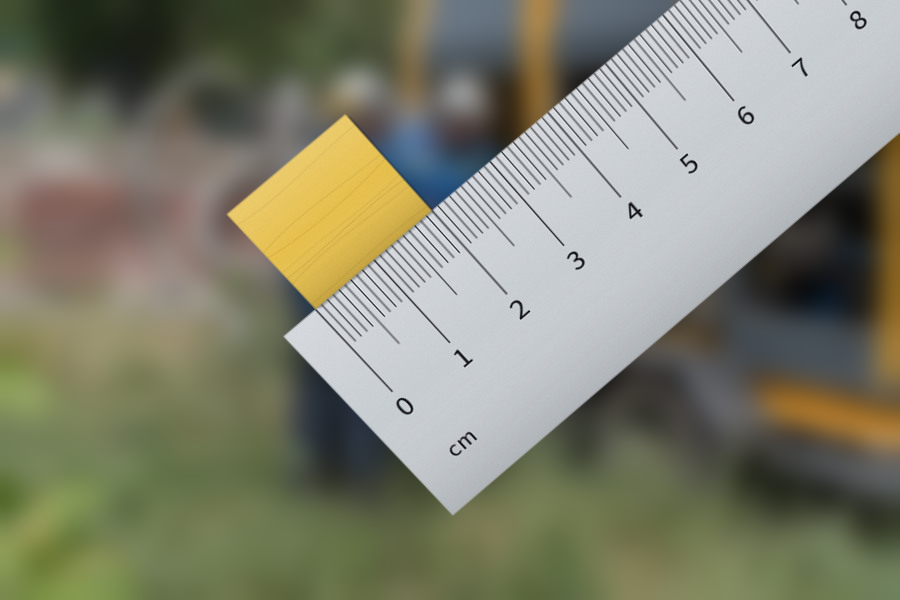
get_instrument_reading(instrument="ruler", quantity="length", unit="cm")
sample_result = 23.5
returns 2
